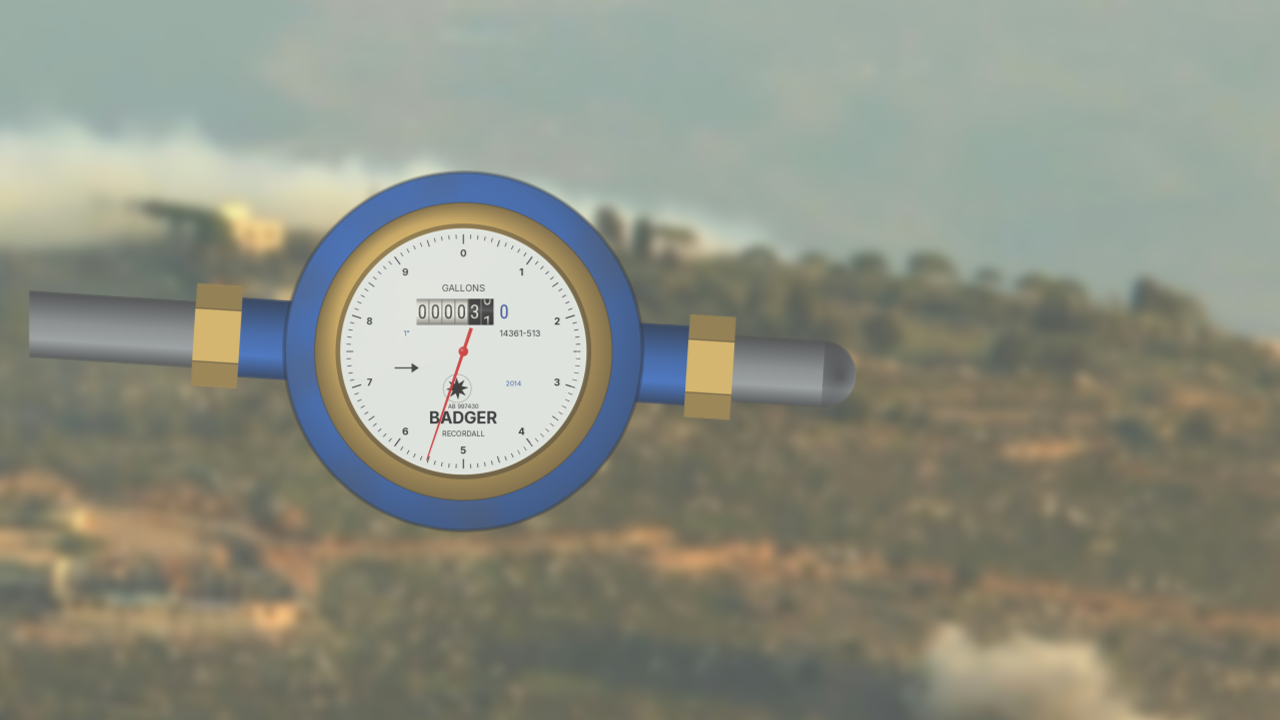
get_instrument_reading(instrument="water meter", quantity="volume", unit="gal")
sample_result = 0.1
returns 305.5
